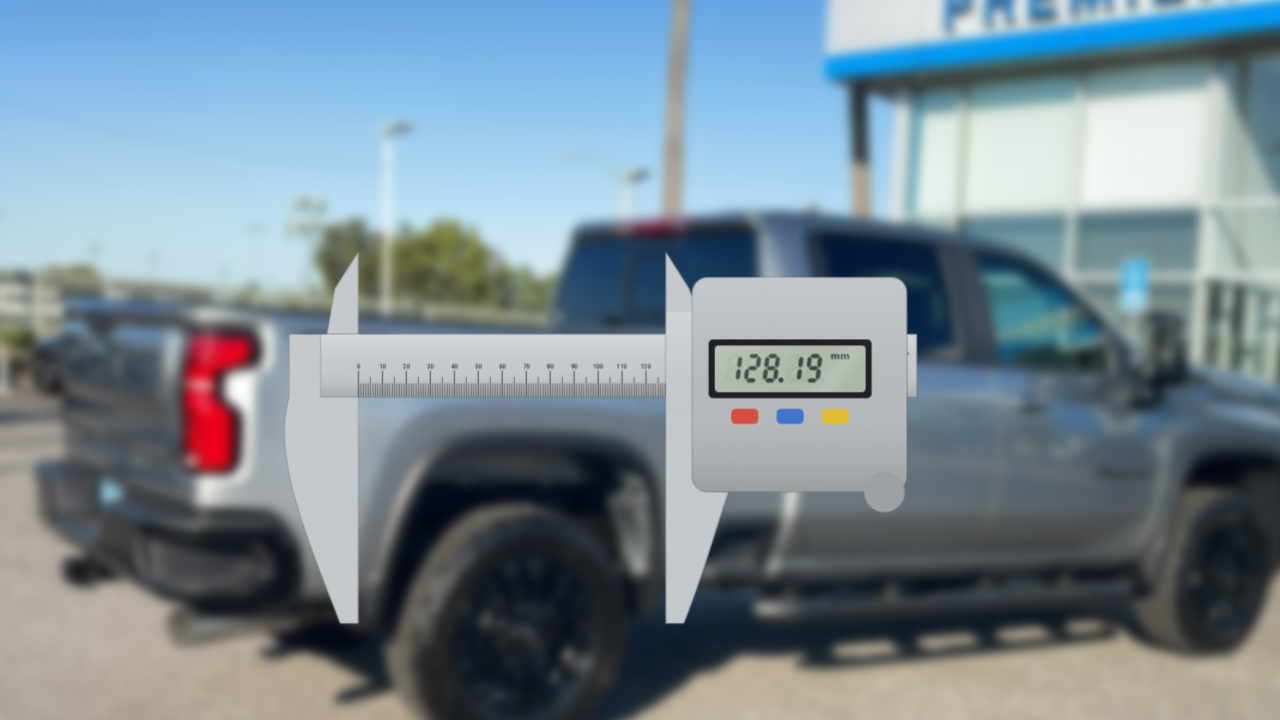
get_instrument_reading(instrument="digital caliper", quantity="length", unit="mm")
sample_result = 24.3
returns 128.19
